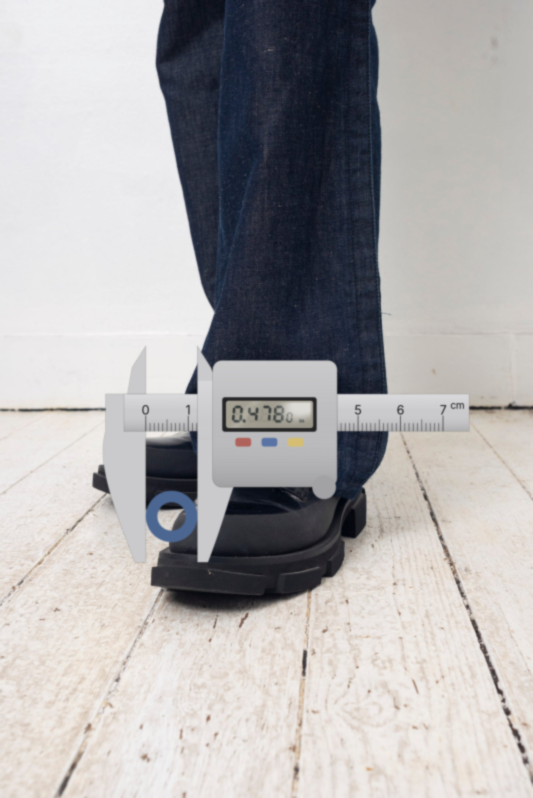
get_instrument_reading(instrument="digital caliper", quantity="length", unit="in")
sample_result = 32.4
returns 0.4780
